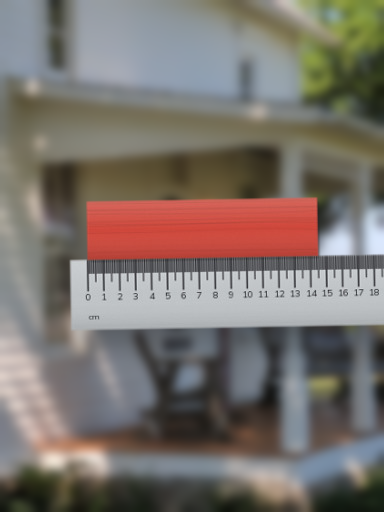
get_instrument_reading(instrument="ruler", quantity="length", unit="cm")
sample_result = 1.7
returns 14.5
